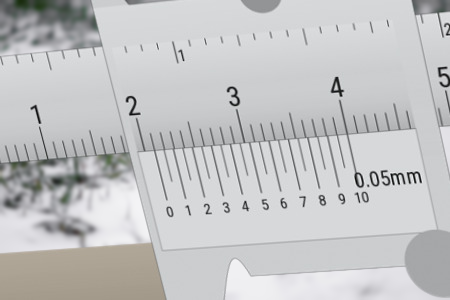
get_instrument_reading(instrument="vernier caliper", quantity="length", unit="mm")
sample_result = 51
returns 21.0
